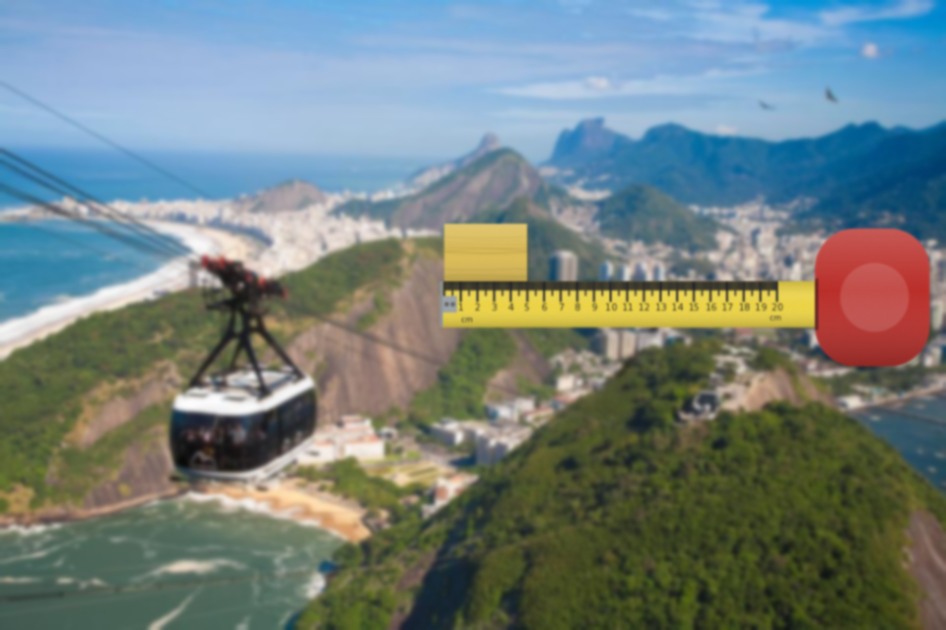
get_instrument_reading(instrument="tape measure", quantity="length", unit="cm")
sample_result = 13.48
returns 5
